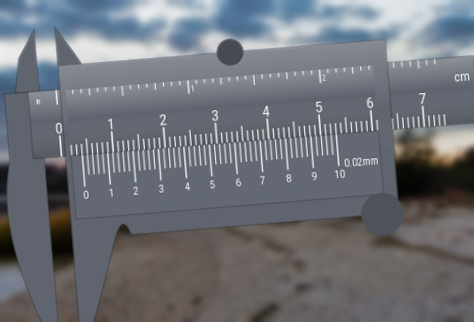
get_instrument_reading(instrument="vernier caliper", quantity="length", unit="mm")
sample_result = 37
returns 4.0
